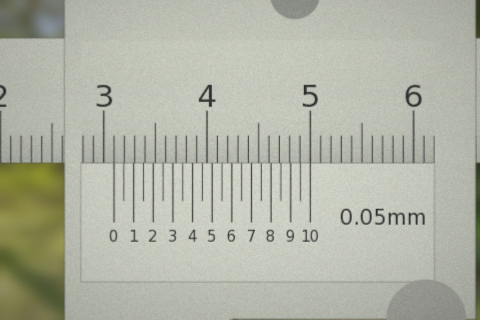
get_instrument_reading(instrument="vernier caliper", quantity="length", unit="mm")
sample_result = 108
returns 31.0
